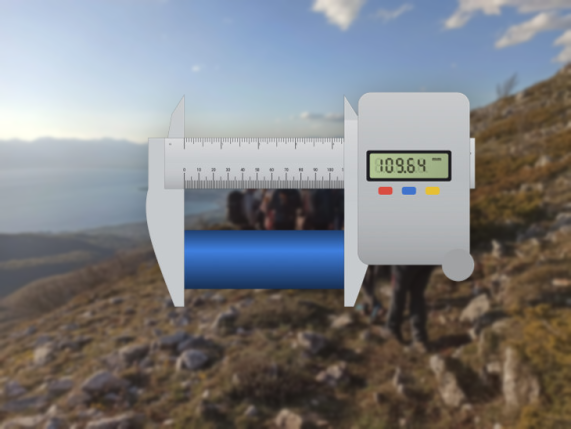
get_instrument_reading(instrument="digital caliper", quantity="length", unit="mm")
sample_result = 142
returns 109.64
